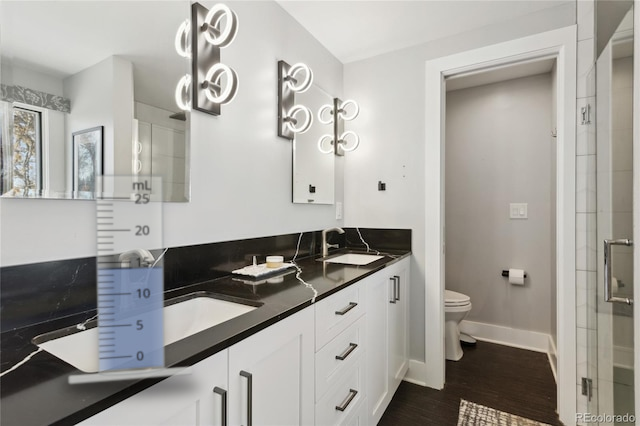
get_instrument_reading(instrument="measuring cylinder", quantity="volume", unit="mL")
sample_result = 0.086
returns 14
